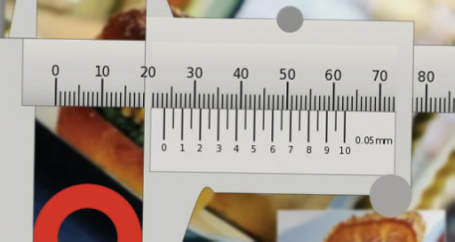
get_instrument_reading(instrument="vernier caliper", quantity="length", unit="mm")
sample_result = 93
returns 23.5
